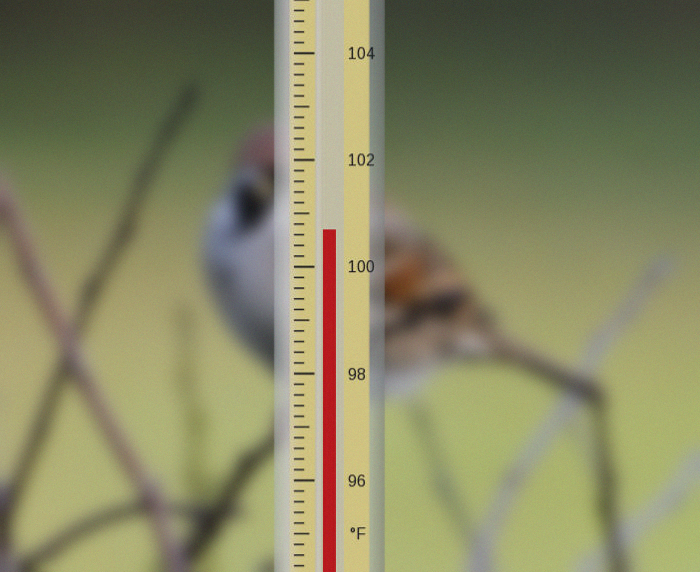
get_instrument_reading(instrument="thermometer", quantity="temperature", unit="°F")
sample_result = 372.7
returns 100.7
